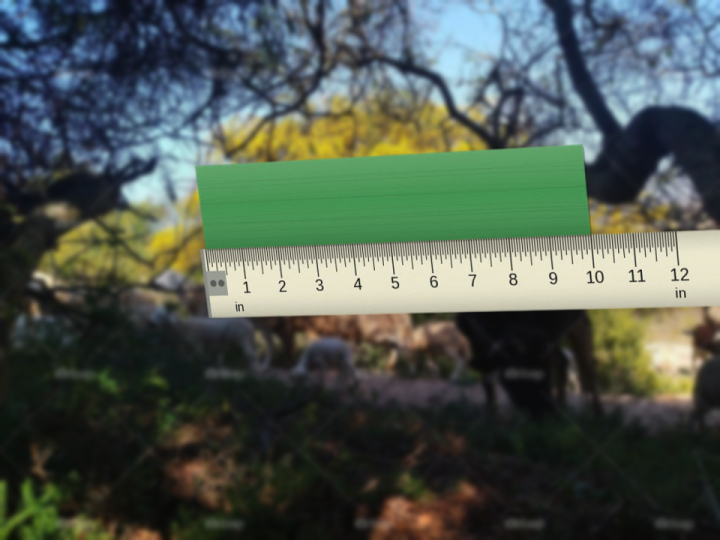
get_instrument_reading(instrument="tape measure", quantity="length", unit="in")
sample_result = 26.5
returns 10
